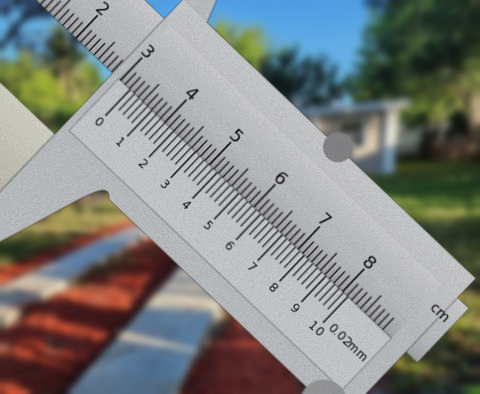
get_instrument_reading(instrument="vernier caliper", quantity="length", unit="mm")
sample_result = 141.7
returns 32.2
